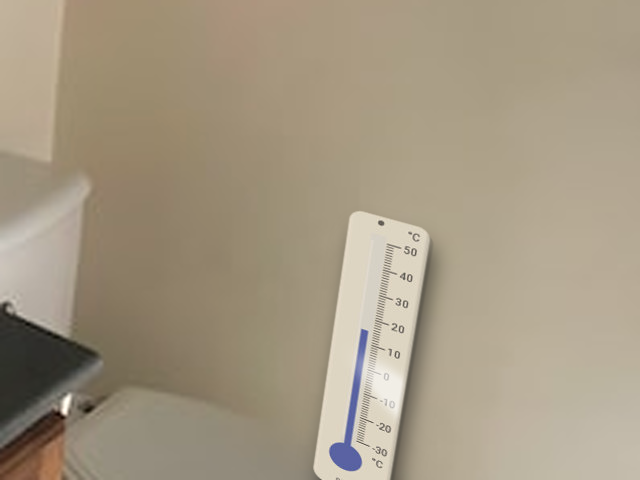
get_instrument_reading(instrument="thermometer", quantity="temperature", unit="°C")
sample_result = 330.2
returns 15
